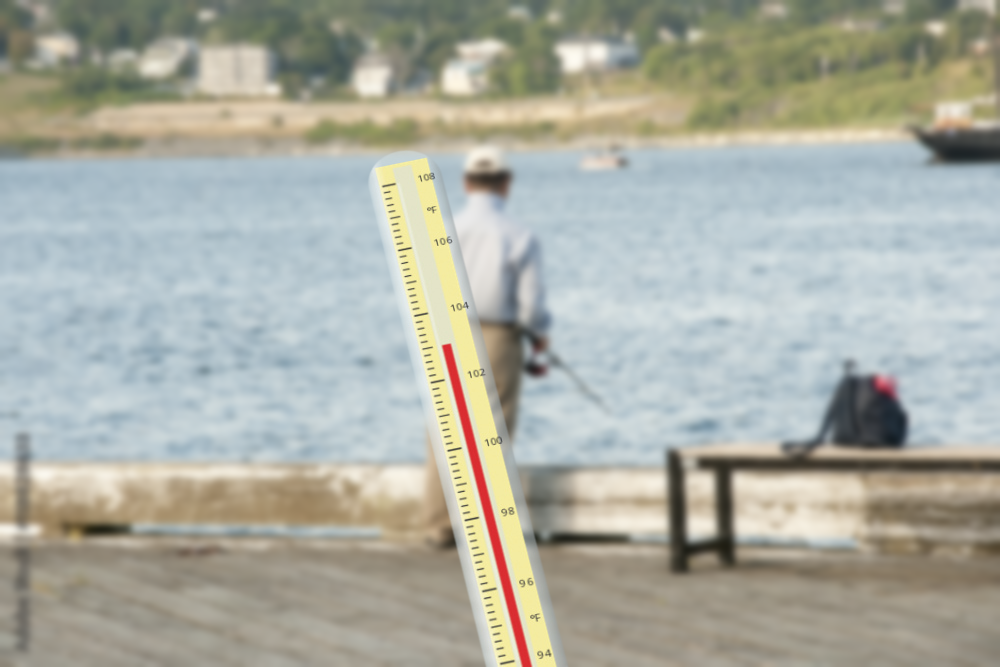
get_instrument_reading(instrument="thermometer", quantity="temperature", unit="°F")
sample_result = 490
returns 103
